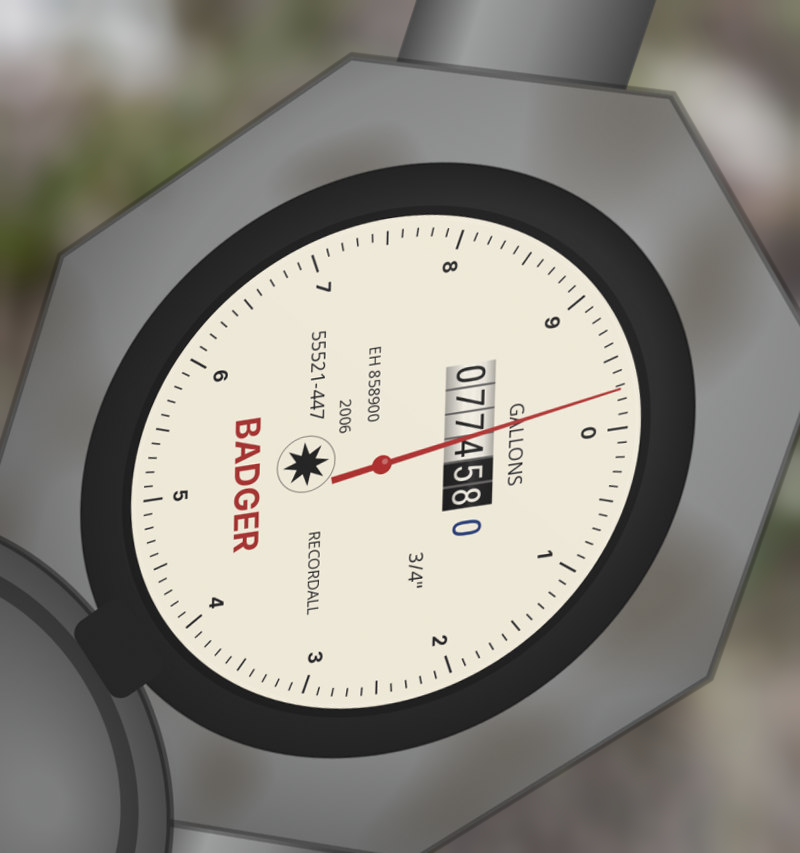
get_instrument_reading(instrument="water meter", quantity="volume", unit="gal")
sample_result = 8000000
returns 774579.7
